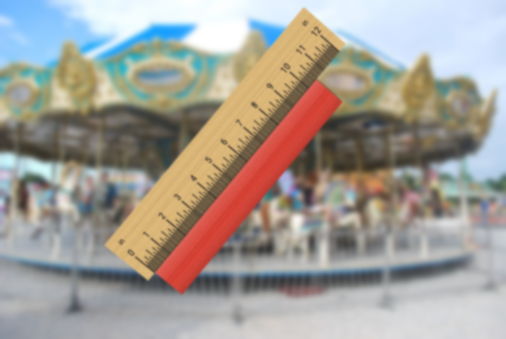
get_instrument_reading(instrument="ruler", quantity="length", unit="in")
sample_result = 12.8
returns 10.5
